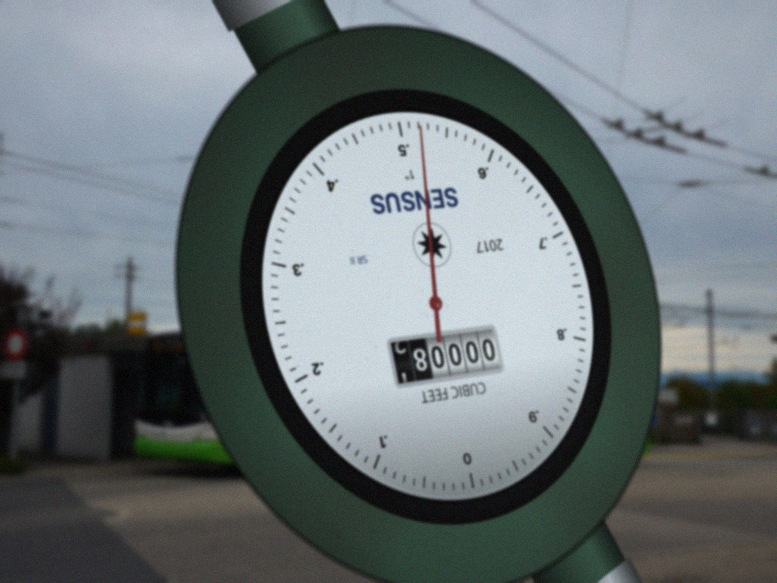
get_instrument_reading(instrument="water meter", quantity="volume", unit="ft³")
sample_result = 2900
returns 81.52
